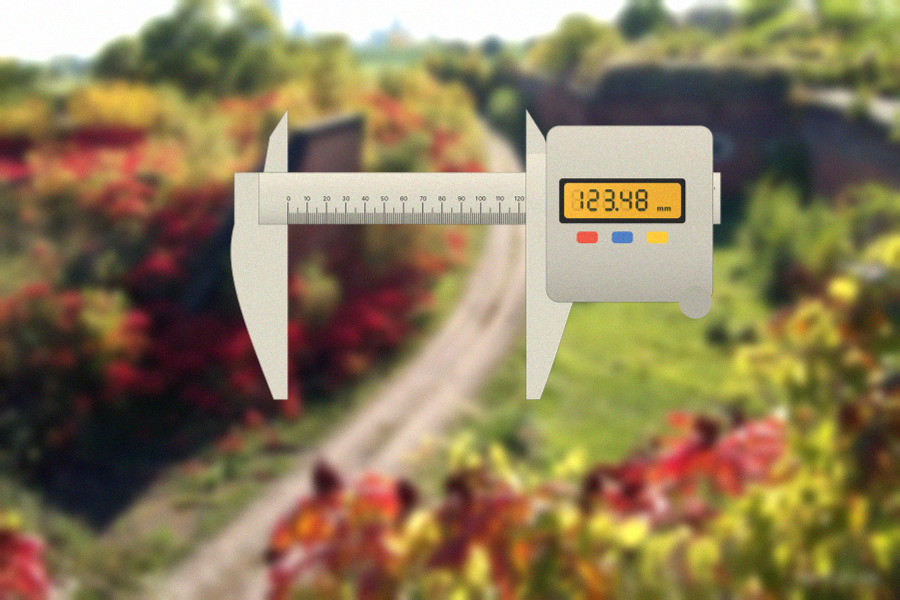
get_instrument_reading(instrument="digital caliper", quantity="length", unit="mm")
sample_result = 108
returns 123.48
